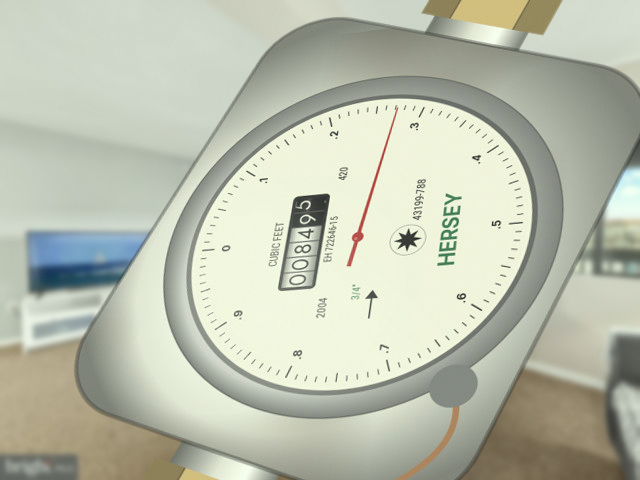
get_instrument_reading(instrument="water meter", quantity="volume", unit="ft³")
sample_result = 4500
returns 8495.27
